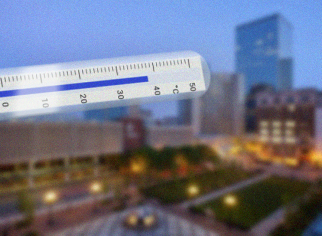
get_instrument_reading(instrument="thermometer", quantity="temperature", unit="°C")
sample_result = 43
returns 38
